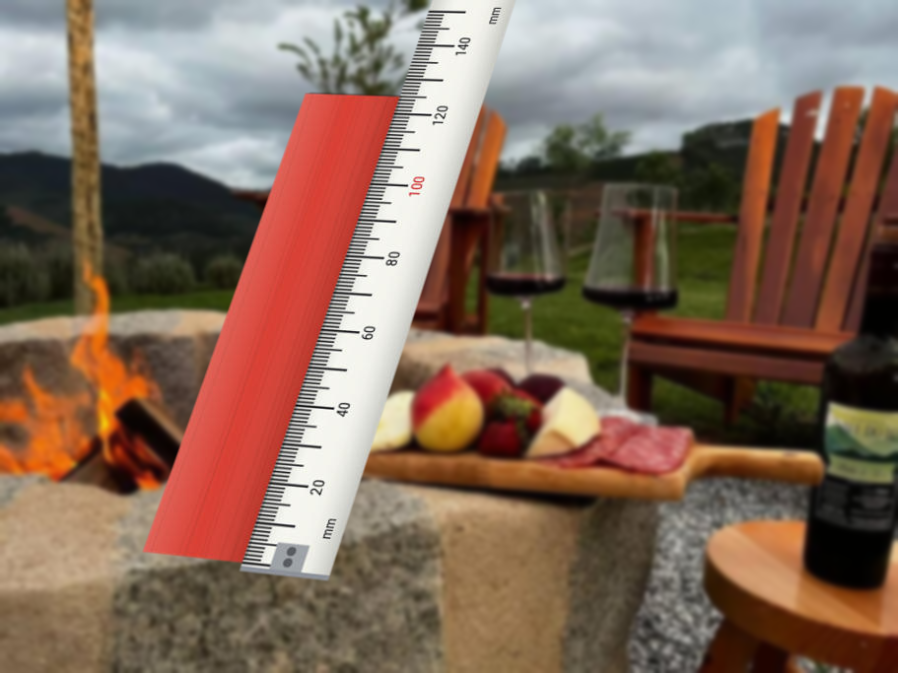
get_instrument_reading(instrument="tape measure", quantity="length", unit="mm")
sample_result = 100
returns 125
